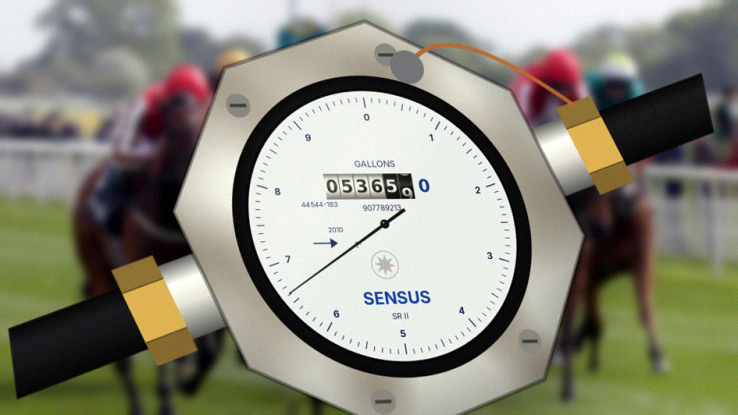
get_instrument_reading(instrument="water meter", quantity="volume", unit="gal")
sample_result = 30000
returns 536586.6
